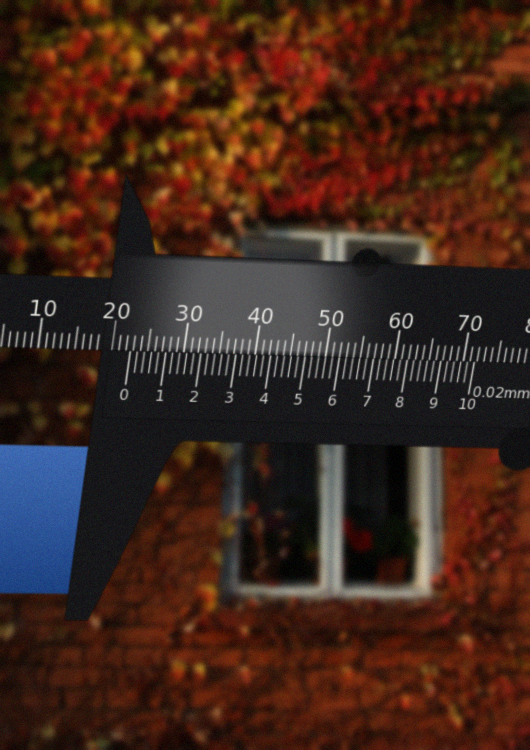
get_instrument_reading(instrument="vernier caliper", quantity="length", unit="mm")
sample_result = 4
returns 22.6
